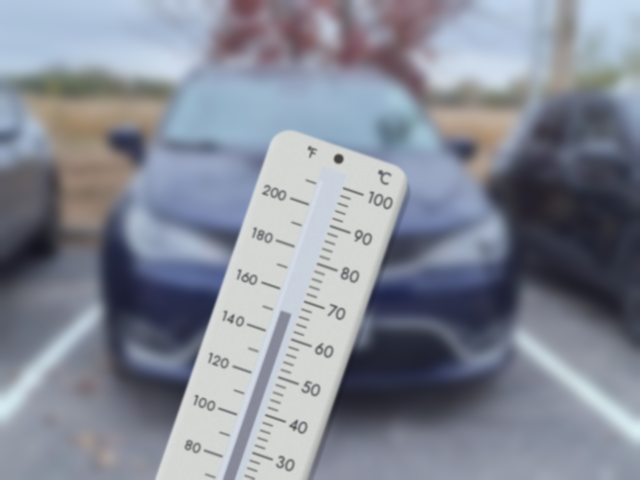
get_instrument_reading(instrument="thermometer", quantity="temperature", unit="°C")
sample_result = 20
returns 66
